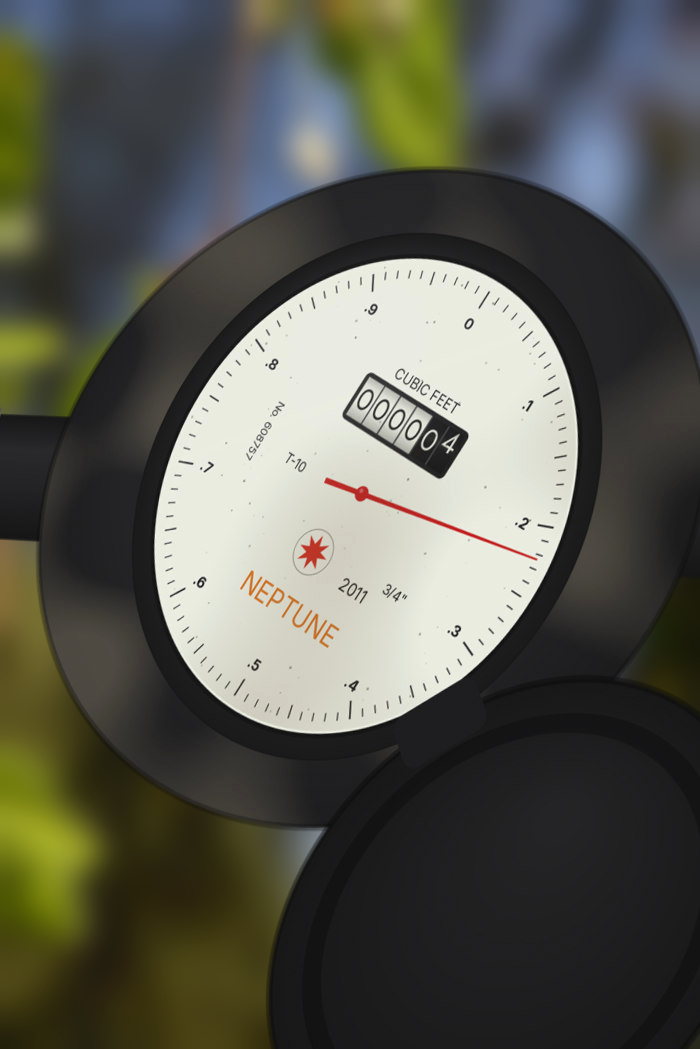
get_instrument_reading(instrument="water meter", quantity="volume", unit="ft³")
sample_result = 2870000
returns 4.22
